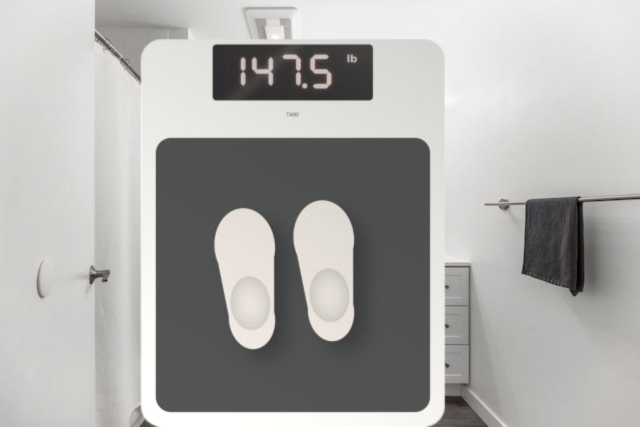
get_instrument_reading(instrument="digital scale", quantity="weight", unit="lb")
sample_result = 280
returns 147.5
